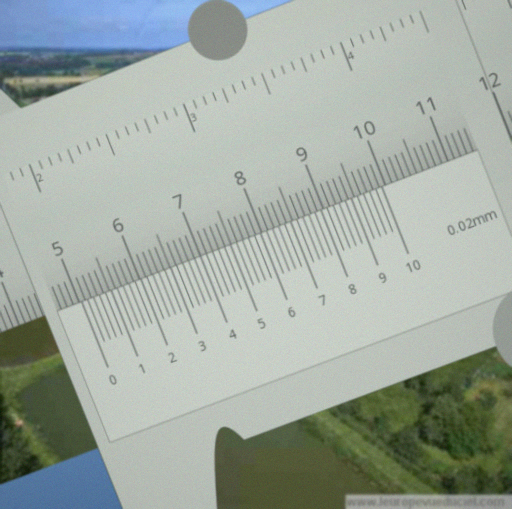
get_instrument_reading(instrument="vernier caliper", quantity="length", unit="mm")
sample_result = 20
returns 50.4
